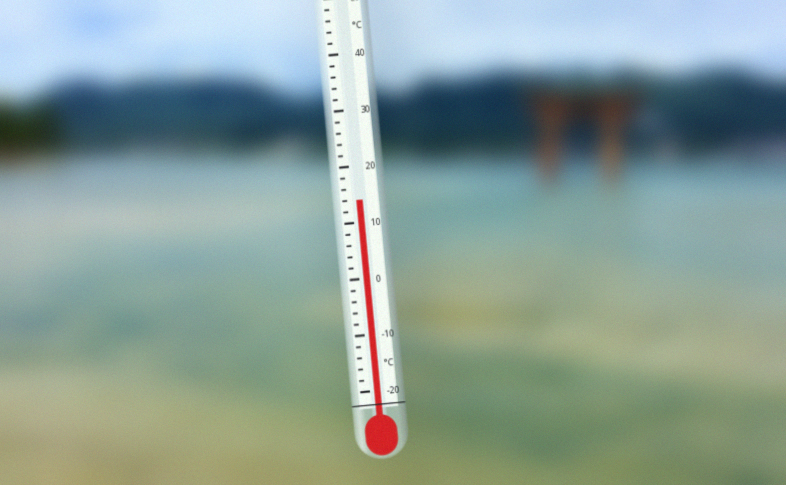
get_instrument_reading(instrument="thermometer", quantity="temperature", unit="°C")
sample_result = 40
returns 14
